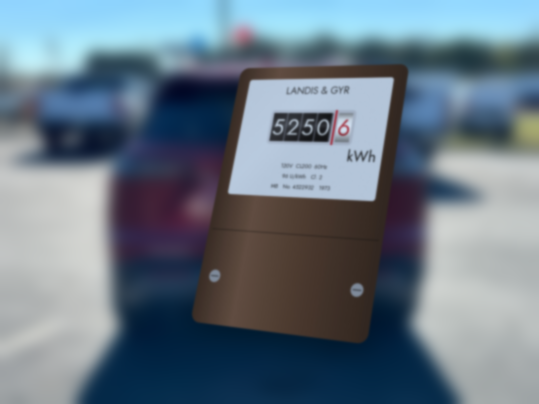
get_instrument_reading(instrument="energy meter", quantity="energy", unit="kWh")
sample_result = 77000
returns 5250.6
